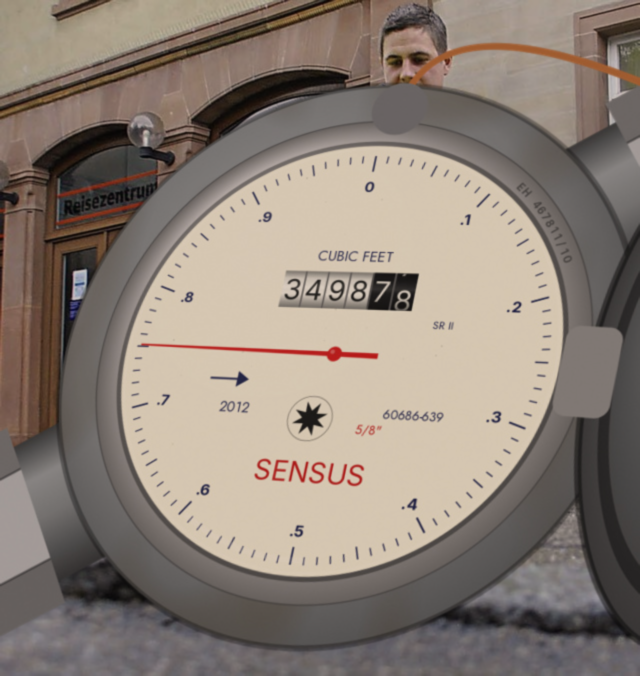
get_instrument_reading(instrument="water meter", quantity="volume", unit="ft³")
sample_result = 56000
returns 349877.75
